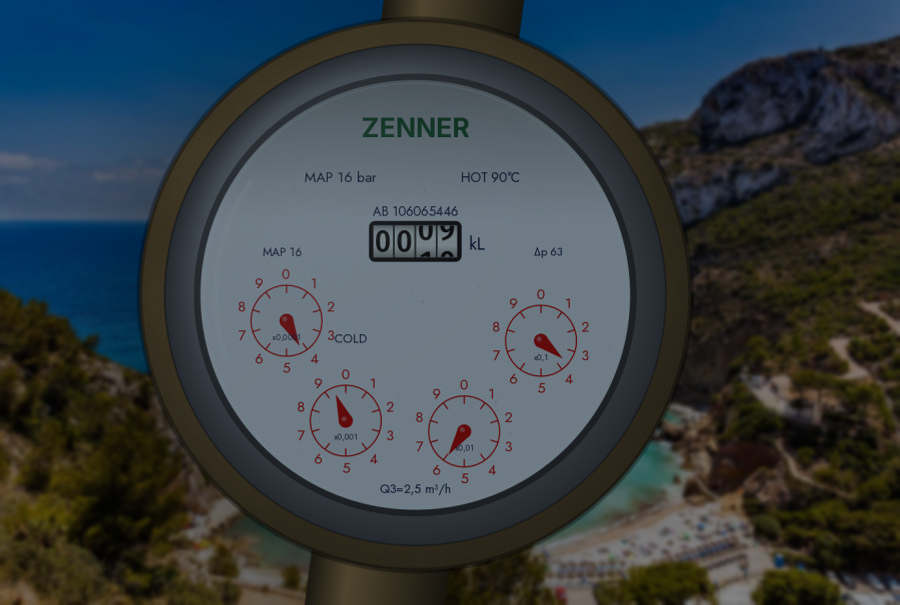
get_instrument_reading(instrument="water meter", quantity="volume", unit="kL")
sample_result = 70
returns 9.3594
